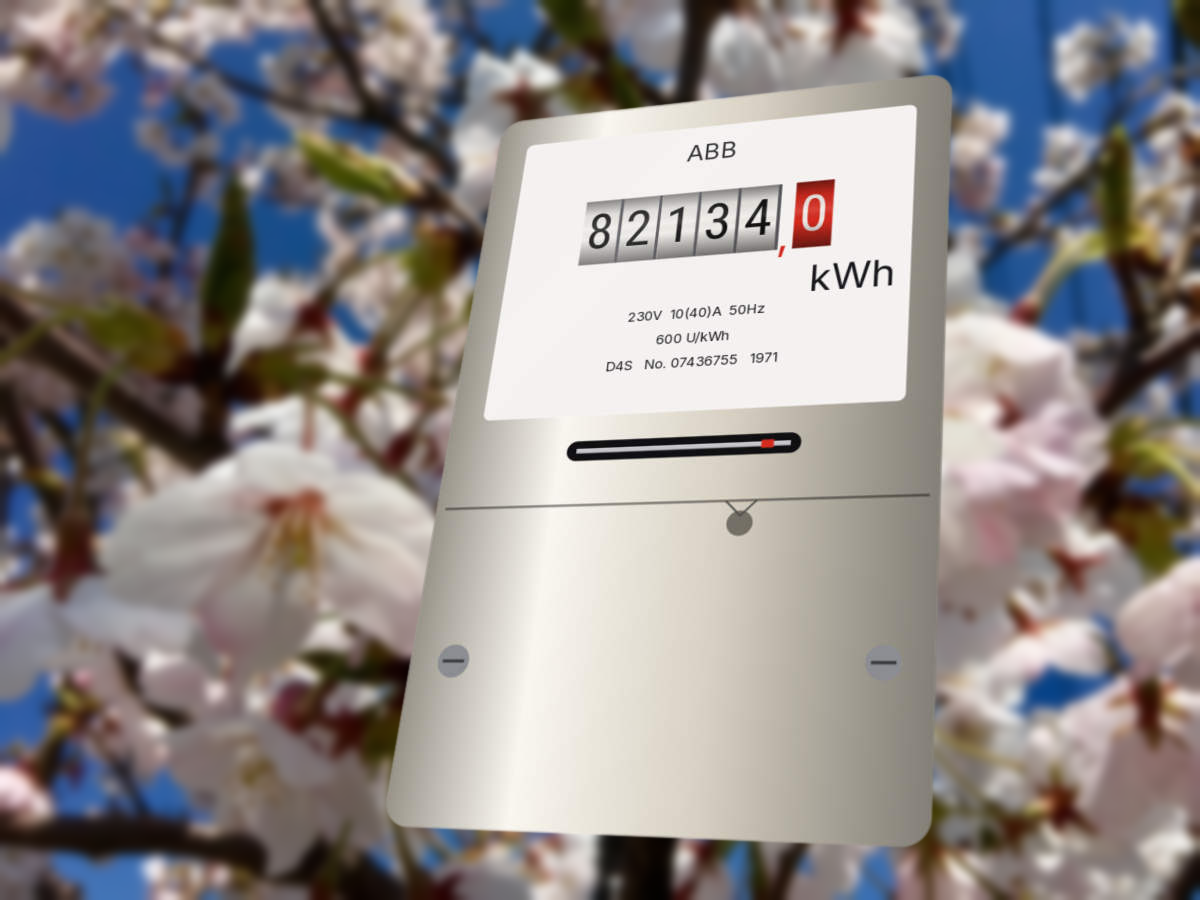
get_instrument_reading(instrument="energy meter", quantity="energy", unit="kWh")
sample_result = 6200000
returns 82134.0
